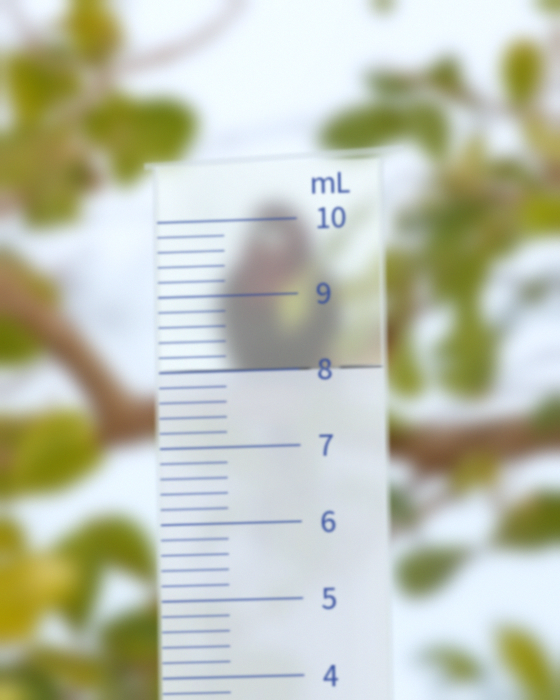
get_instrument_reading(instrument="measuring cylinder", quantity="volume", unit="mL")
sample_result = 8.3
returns 8
